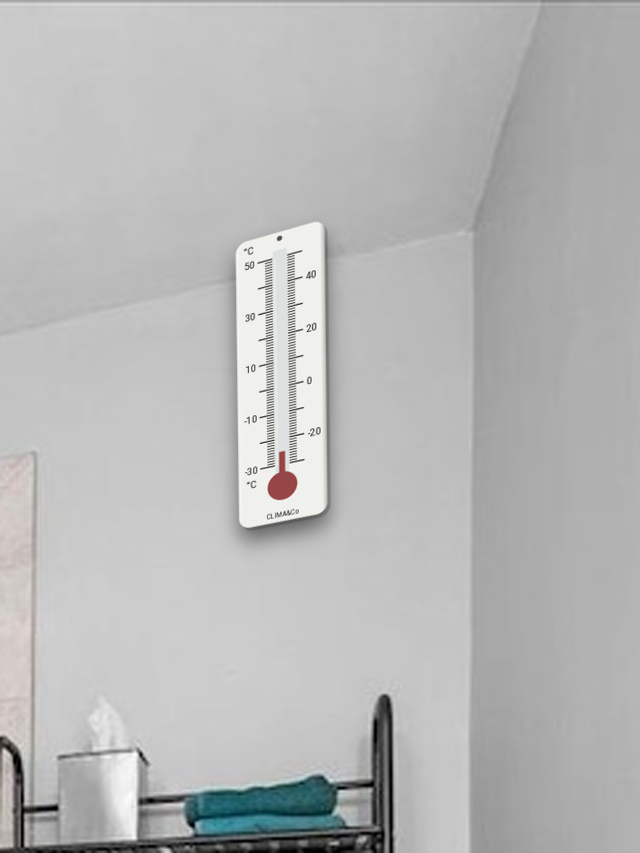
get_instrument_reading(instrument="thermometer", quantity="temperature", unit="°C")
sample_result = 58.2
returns -25
